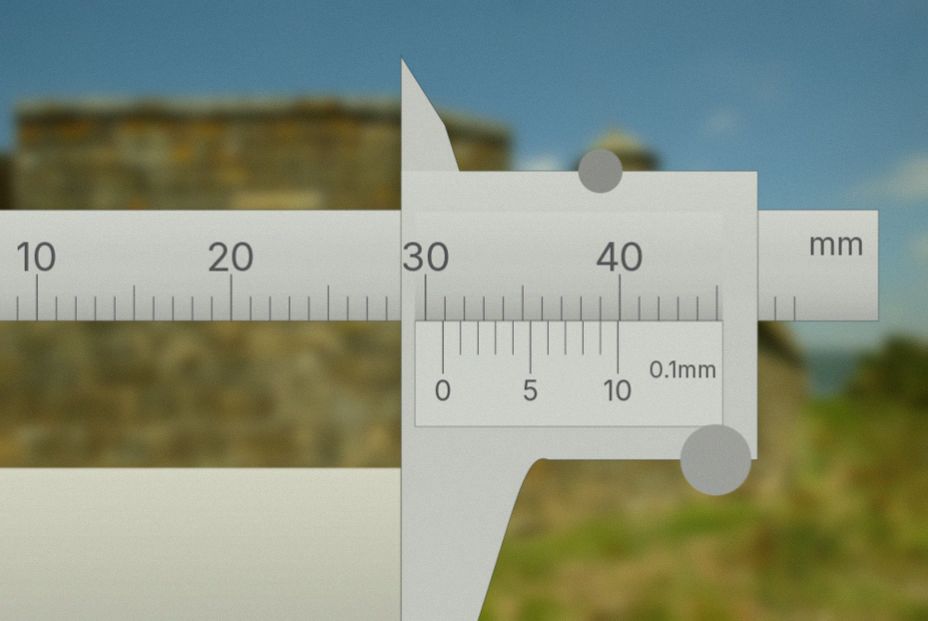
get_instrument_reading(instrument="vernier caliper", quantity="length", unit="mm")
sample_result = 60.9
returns 30.9
